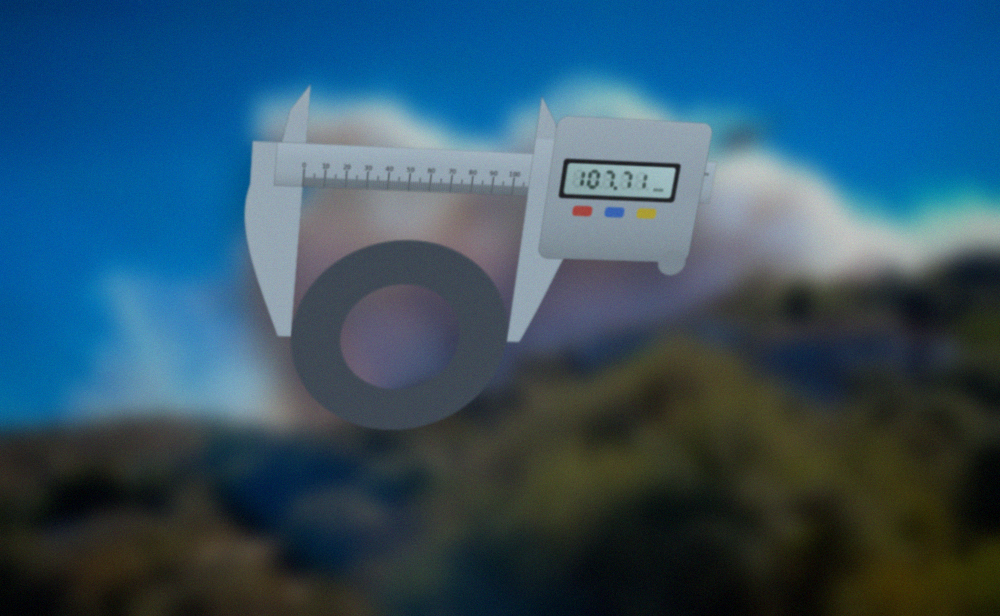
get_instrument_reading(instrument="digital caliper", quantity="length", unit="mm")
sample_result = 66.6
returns 107.71
